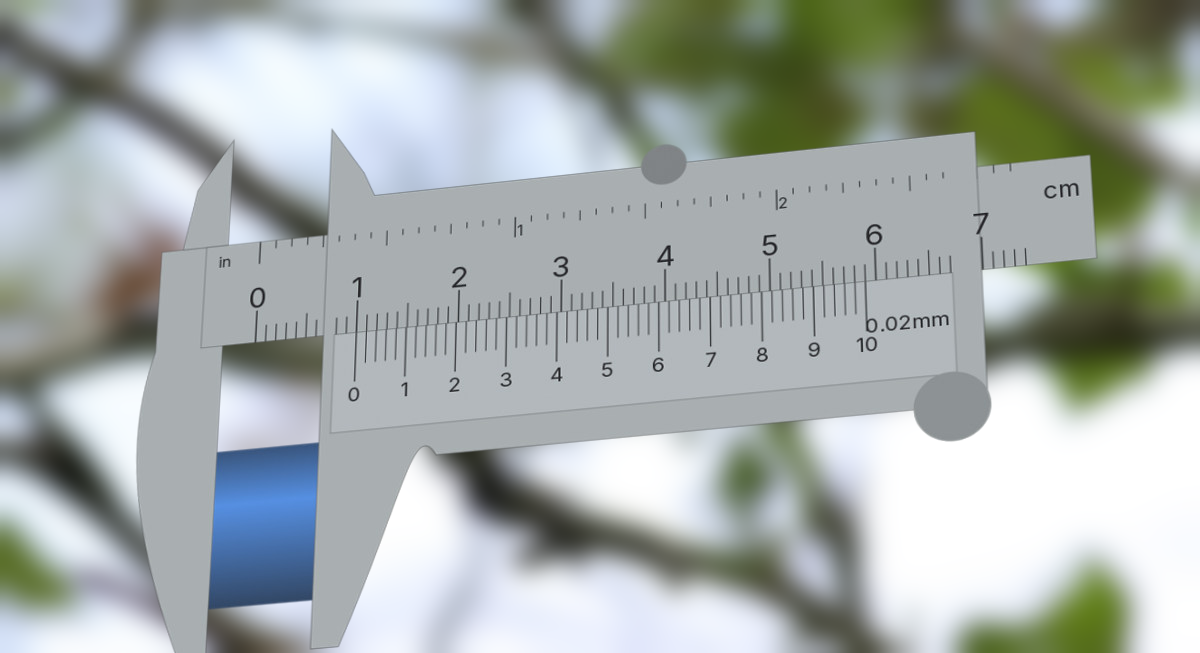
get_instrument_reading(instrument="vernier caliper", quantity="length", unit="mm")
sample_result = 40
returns 10.0
